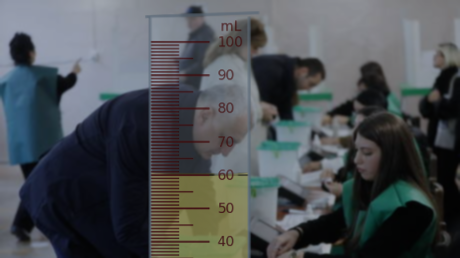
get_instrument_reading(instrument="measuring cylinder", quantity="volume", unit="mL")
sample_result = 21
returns 60
